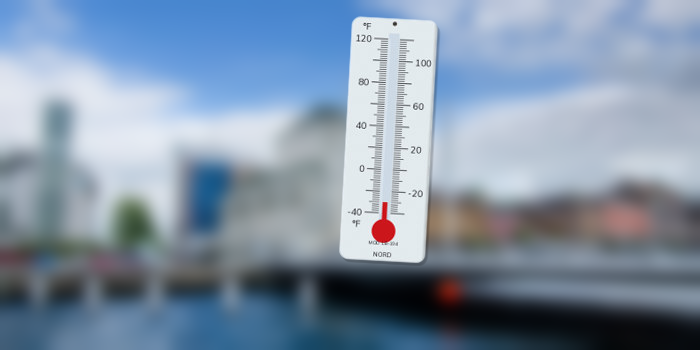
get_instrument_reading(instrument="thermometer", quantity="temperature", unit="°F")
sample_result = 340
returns -30
